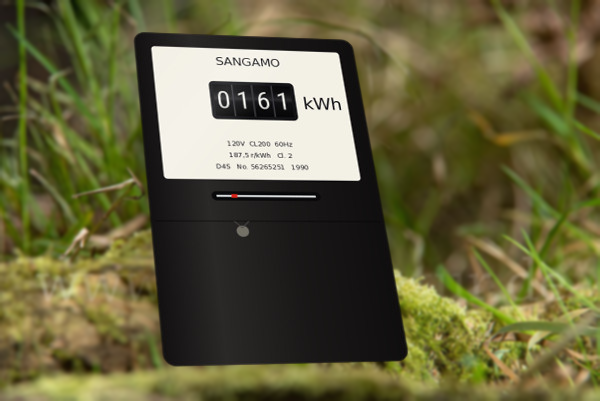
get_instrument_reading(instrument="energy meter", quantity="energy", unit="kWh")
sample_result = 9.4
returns 161
